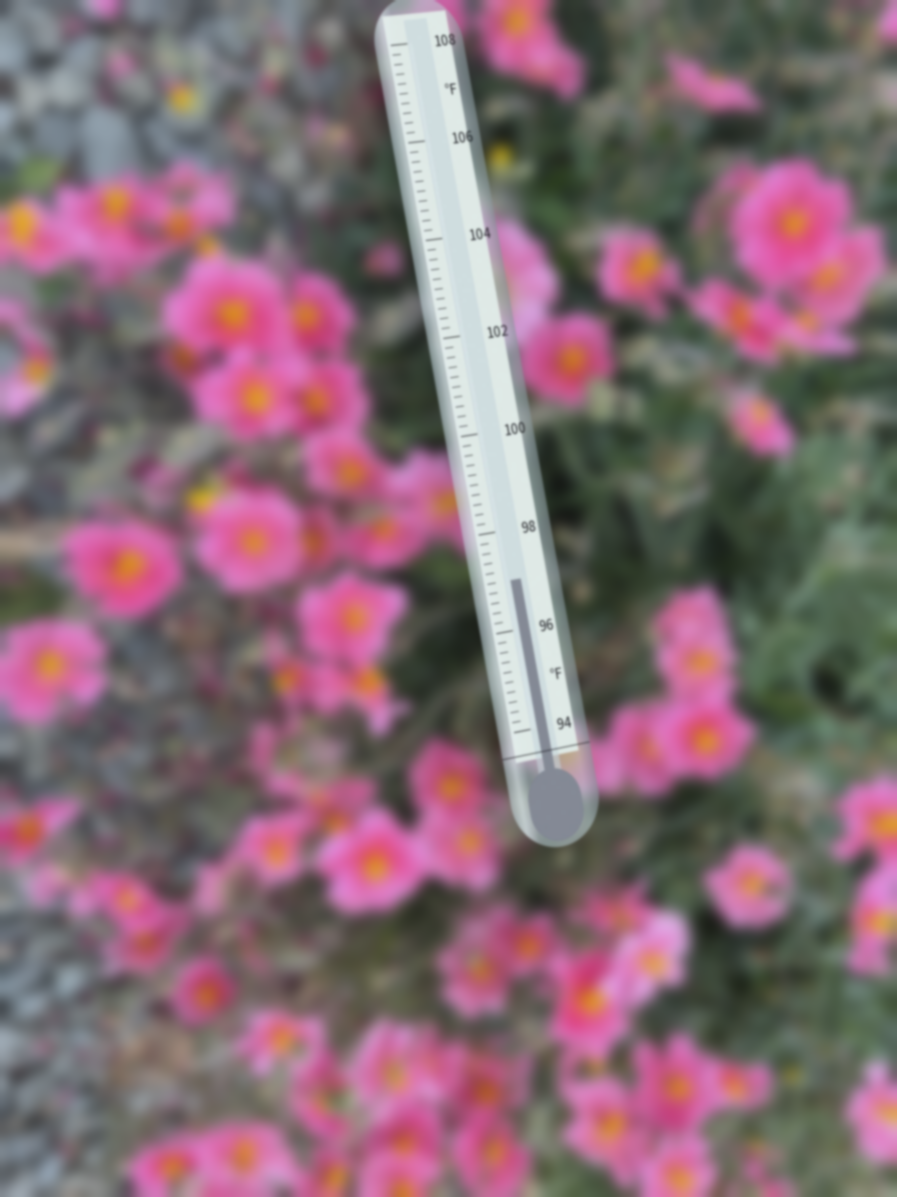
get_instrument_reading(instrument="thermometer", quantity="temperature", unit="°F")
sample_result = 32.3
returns 97
